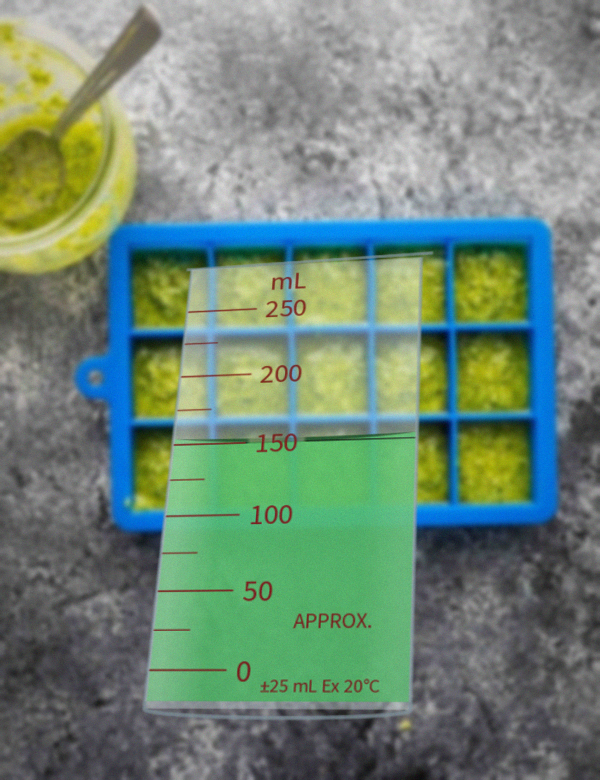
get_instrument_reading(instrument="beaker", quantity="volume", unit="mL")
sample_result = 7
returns 150
